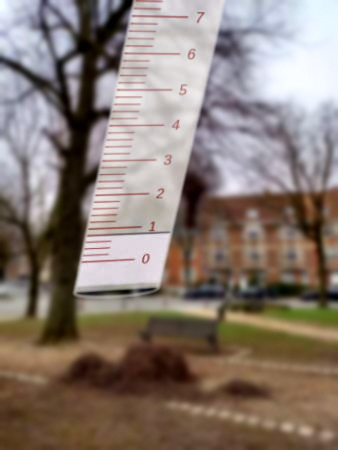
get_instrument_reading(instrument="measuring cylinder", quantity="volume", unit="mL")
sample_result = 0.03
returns 0.8
